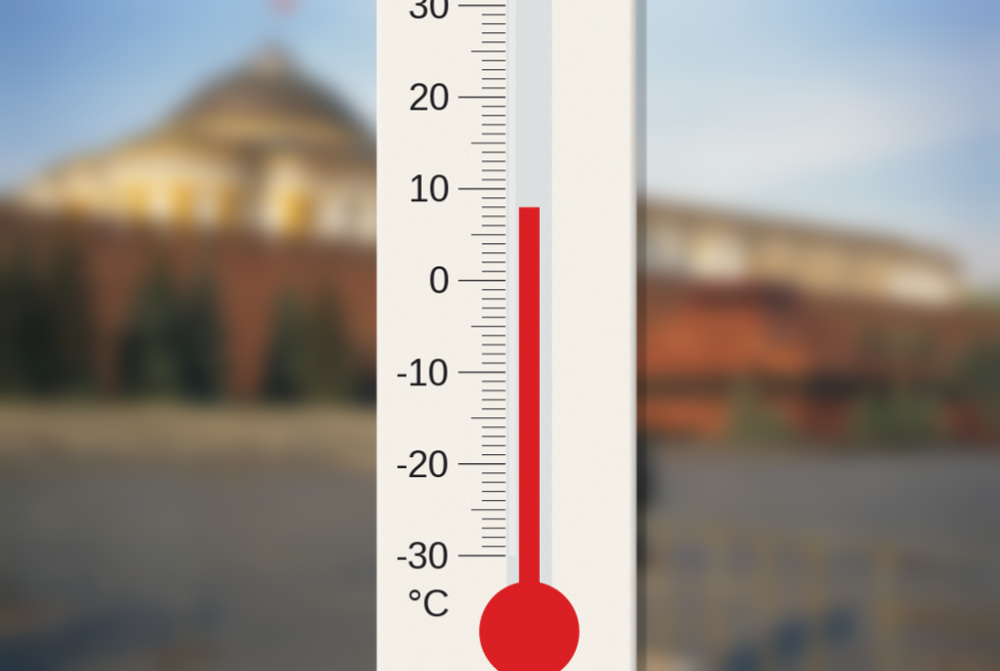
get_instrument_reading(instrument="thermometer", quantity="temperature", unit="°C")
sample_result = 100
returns 8
